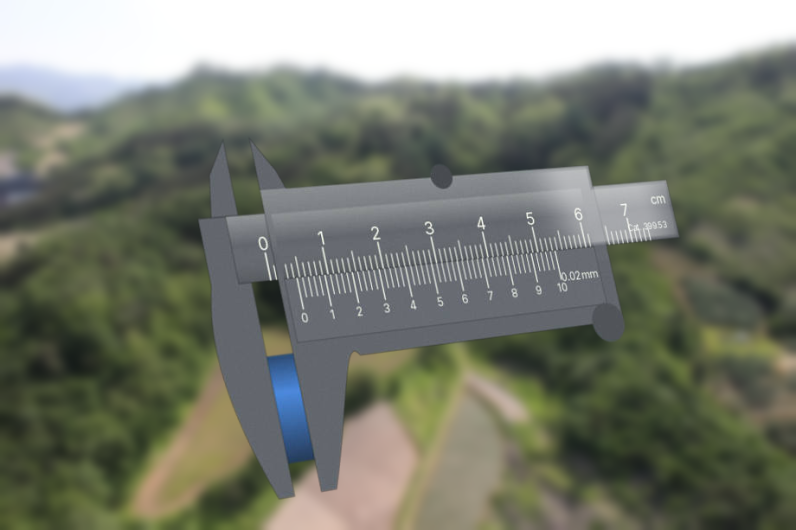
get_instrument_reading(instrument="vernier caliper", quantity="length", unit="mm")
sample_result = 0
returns 4.5
